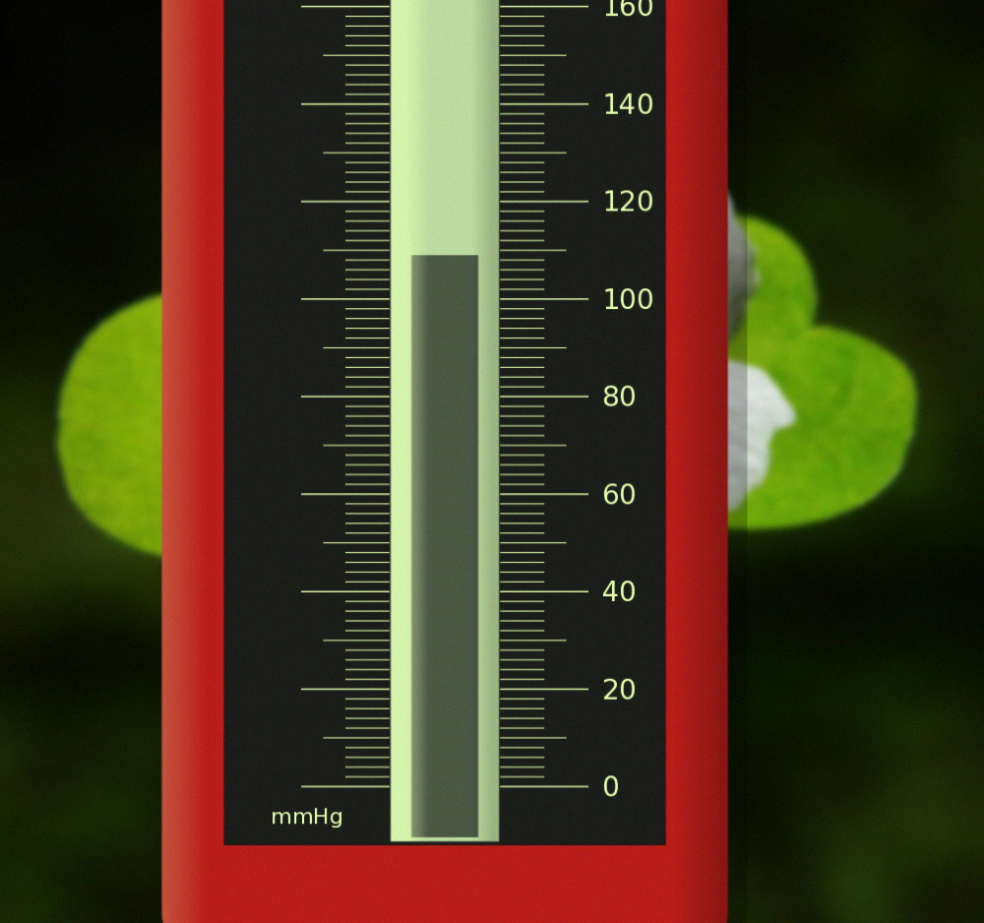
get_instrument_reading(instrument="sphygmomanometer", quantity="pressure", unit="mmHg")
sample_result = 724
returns 109
